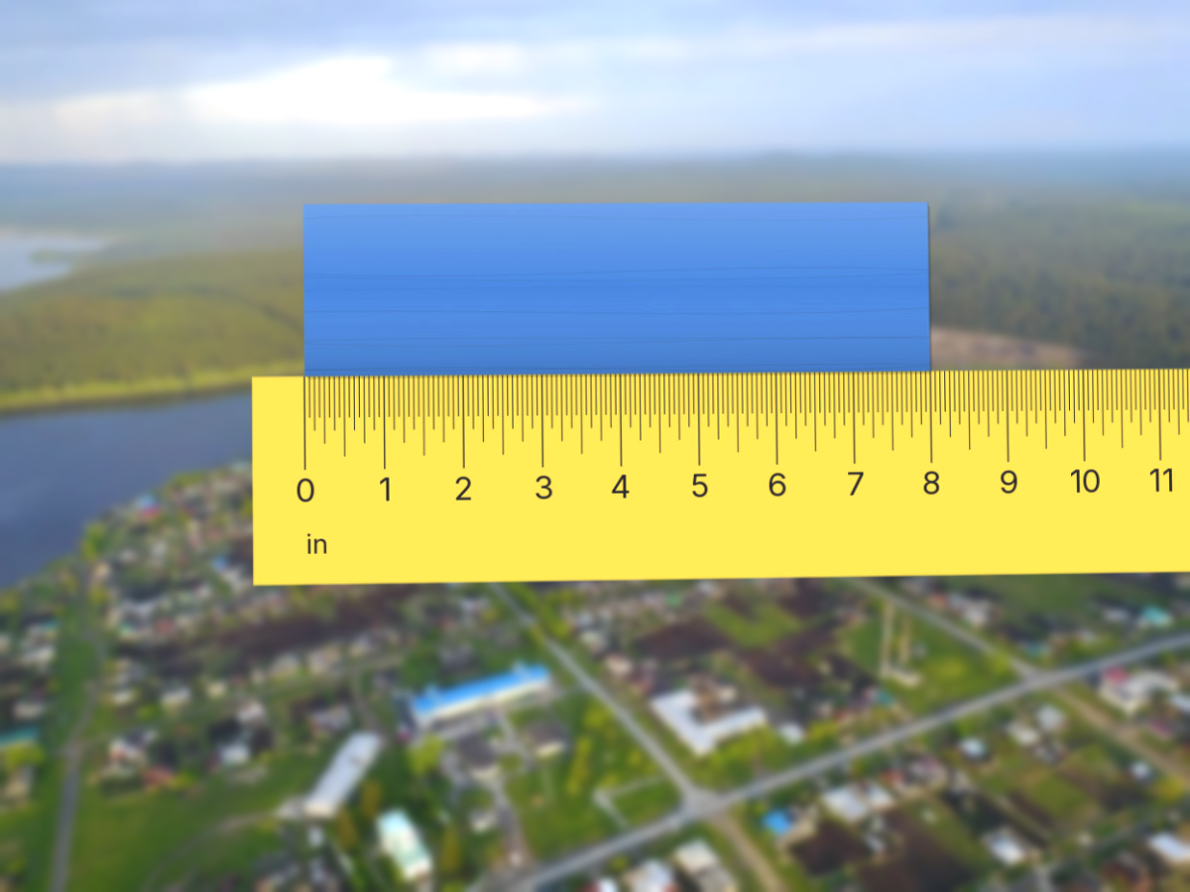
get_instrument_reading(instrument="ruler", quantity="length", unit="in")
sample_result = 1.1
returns 8
